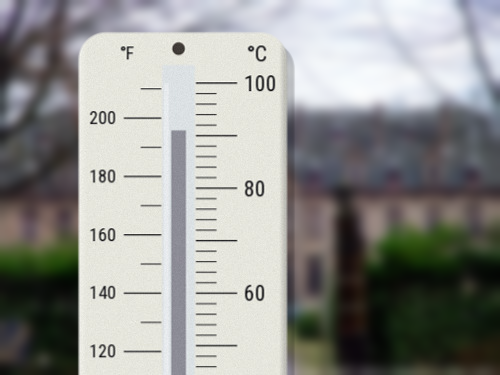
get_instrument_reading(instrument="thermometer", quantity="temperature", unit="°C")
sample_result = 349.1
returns 91
